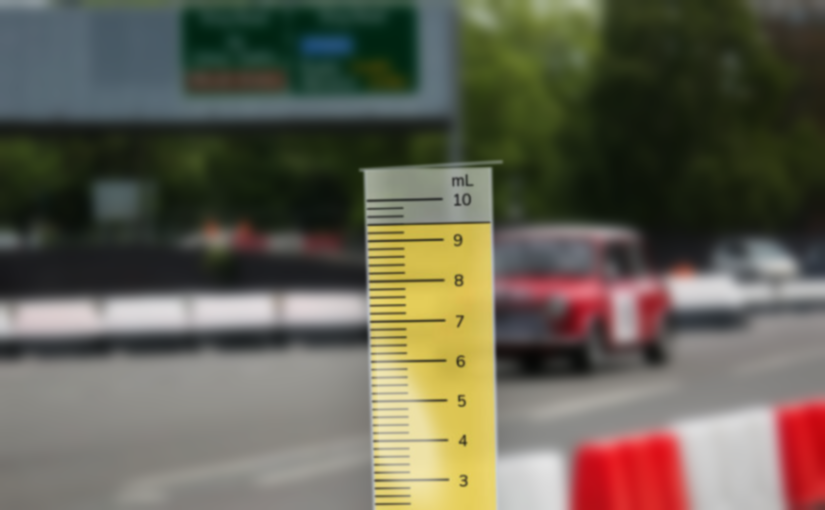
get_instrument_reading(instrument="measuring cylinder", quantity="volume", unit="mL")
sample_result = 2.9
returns 9.4
